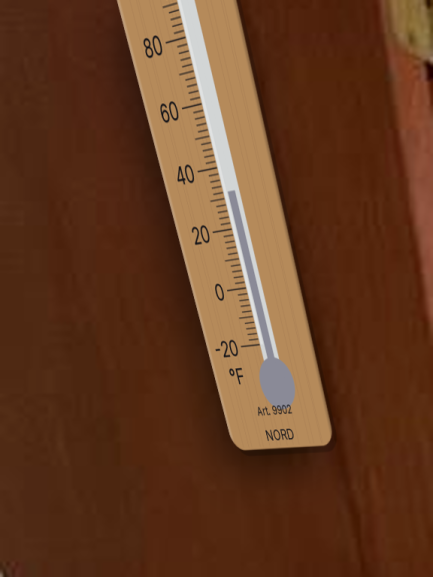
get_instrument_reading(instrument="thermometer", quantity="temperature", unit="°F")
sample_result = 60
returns 32
